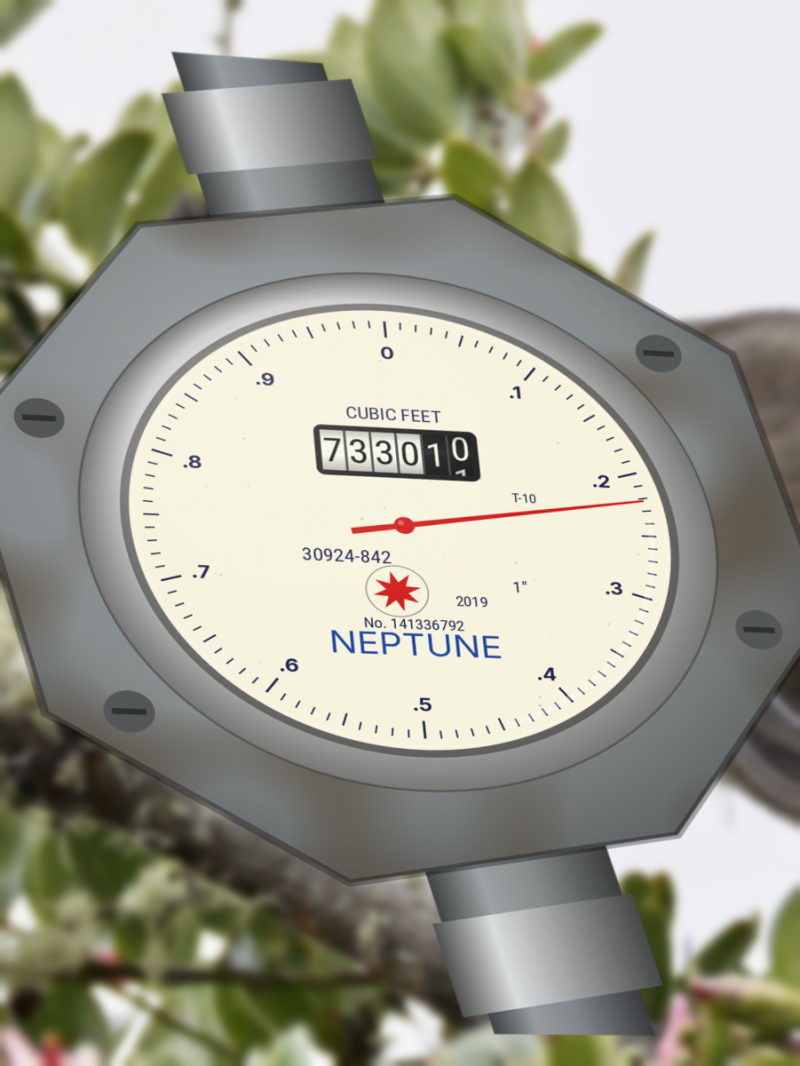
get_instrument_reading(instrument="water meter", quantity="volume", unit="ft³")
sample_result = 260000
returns 733010.22
